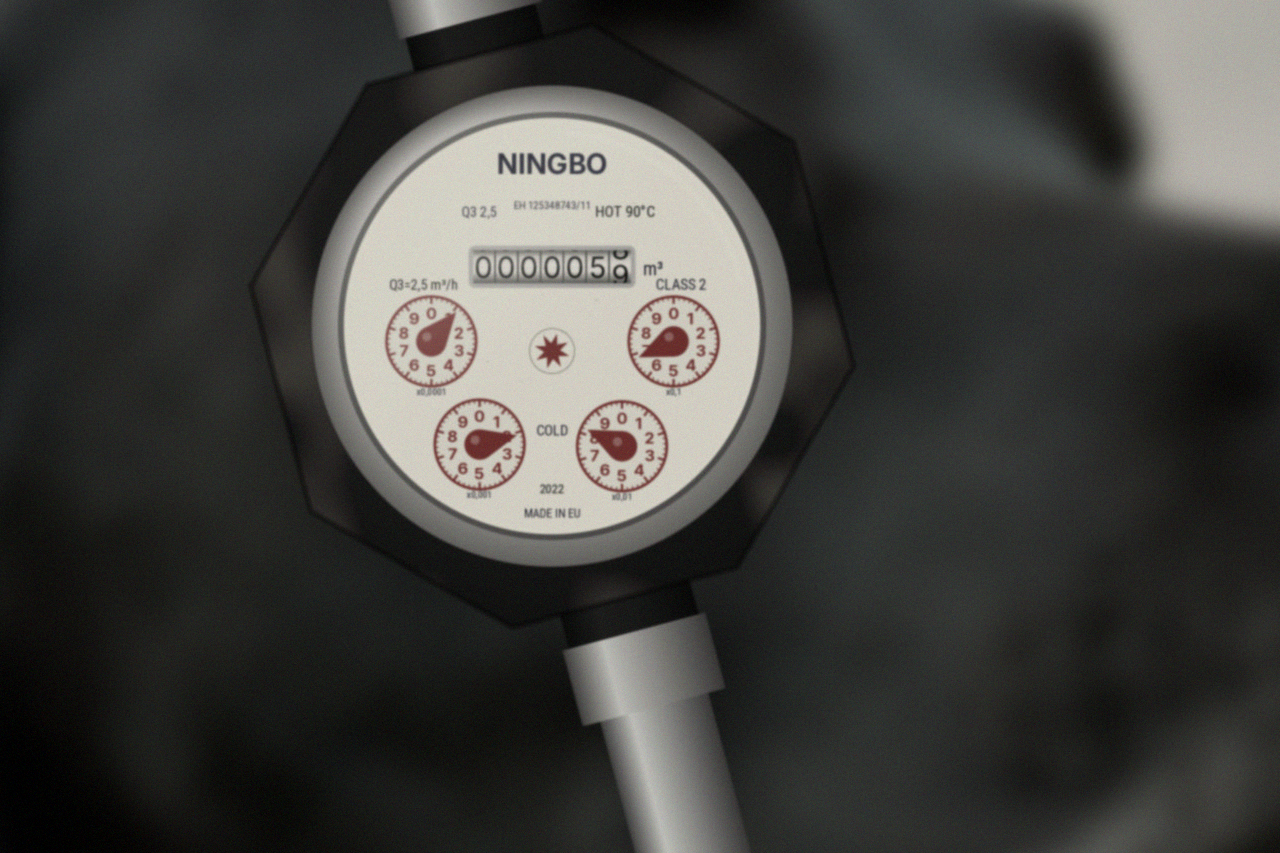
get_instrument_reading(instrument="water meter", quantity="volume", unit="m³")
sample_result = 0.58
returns 58.6821
